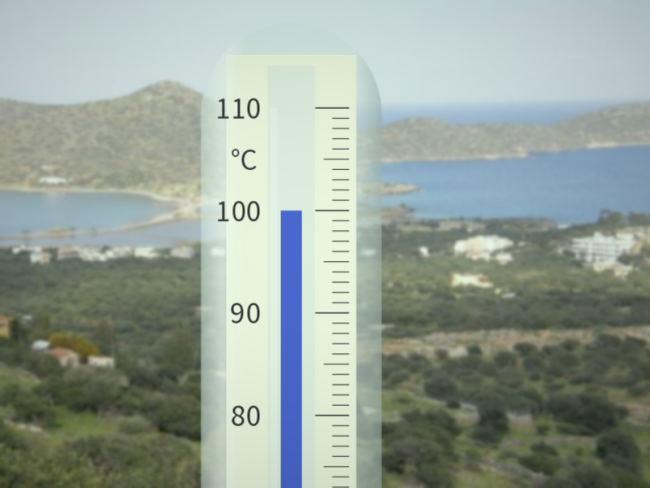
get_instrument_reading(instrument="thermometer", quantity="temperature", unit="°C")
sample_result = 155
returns 100
